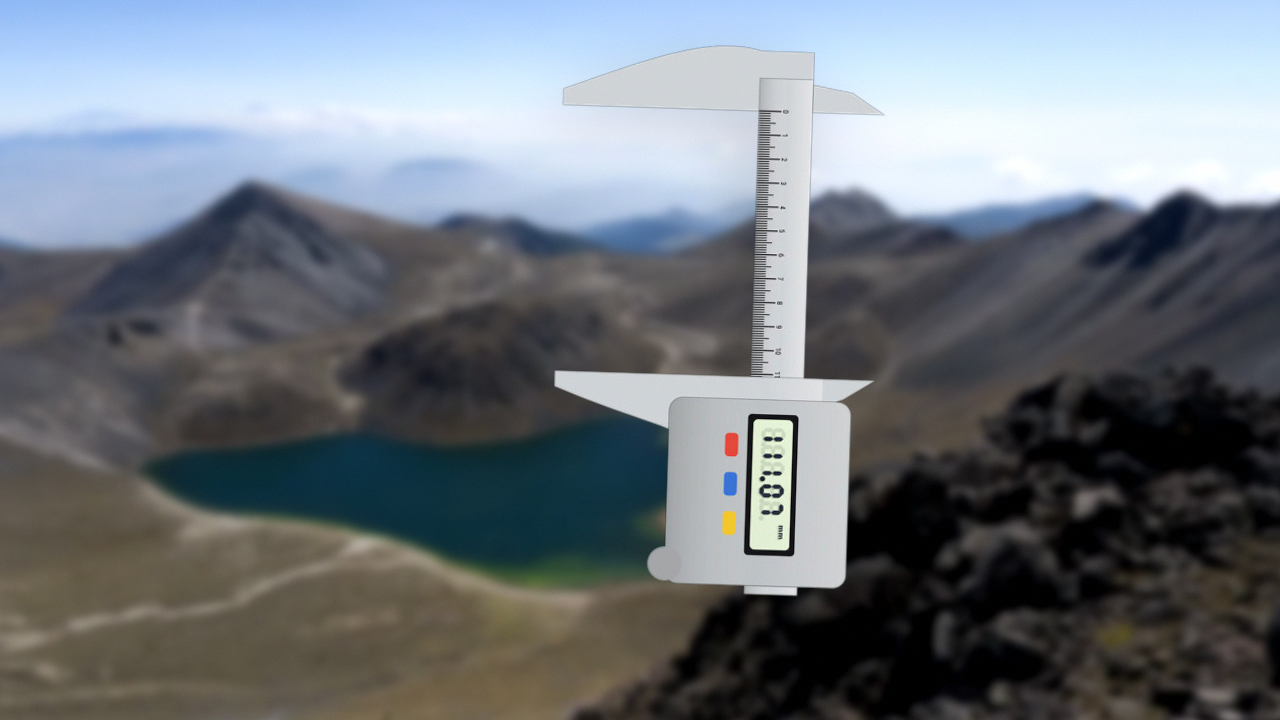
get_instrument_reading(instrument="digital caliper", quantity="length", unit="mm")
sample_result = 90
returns 111.07
